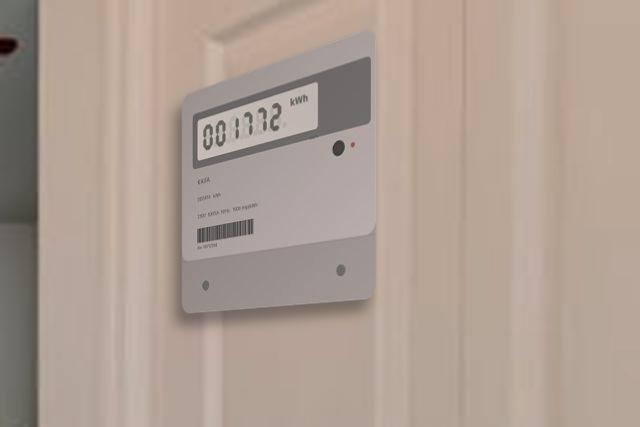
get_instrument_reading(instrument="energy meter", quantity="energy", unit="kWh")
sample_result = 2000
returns 1772
